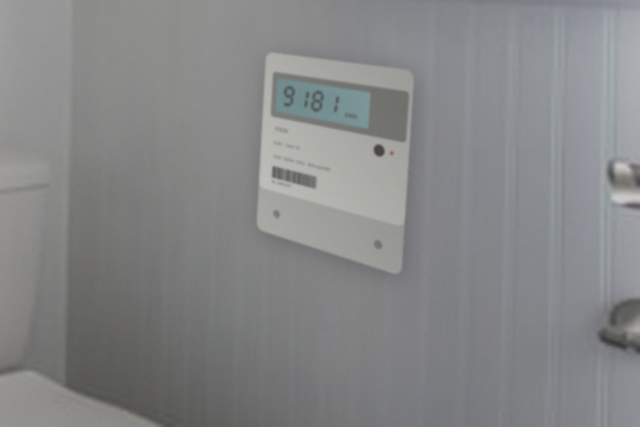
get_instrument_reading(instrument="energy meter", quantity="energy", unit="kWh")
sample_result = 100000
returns 9181
